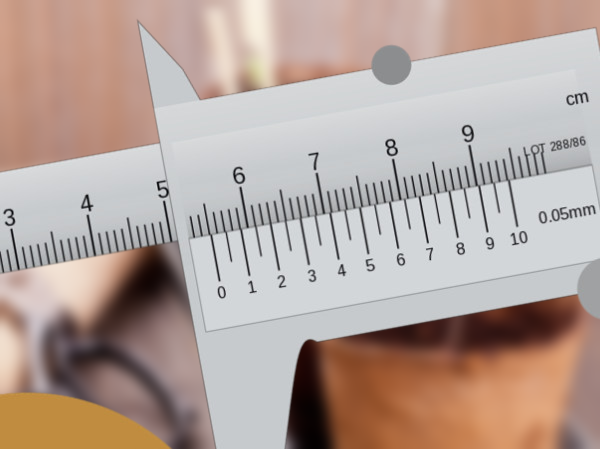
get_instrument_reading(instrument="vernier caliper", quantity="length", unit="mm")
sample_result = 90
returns 55.2
